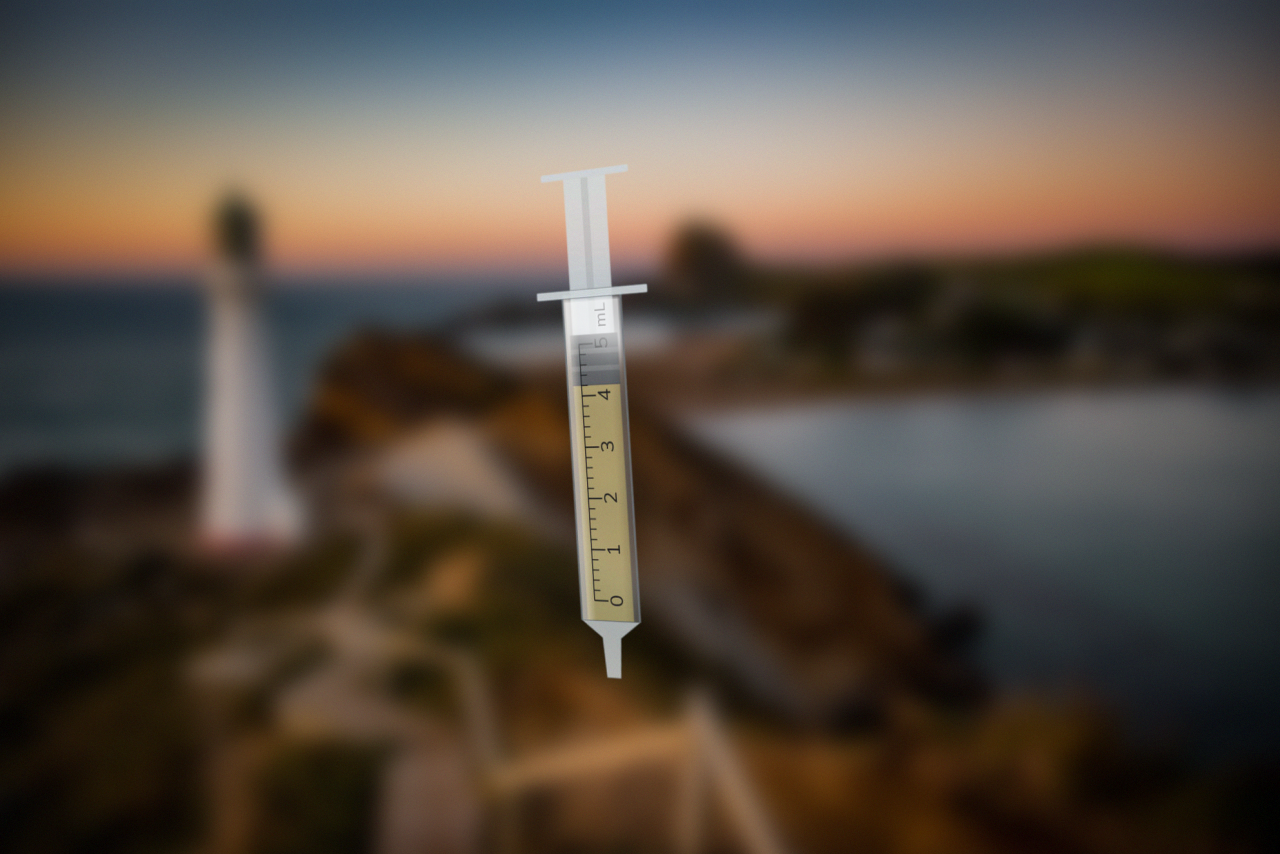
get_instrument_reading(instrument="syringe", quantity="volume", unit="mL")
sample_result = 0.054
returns 4.2
